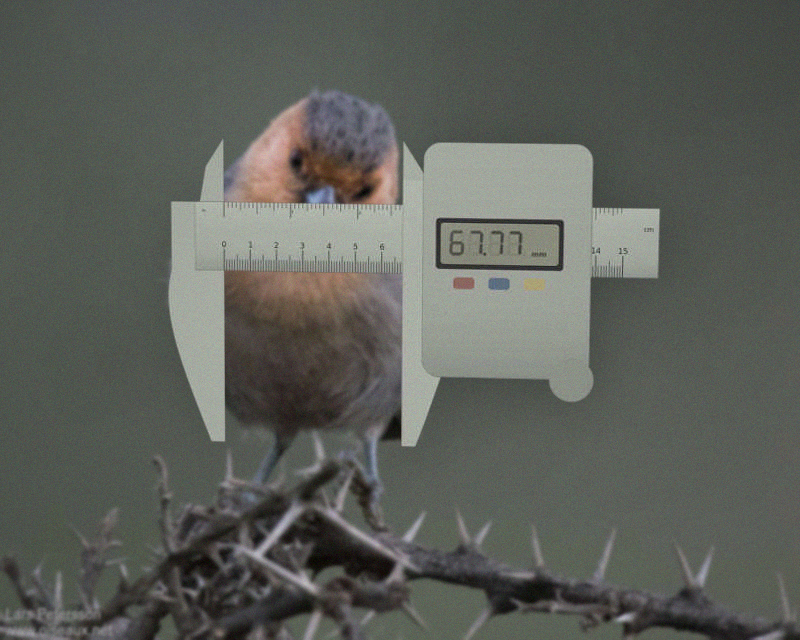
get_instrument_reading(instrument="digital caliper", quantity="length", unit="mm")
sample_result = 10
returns 67.77
